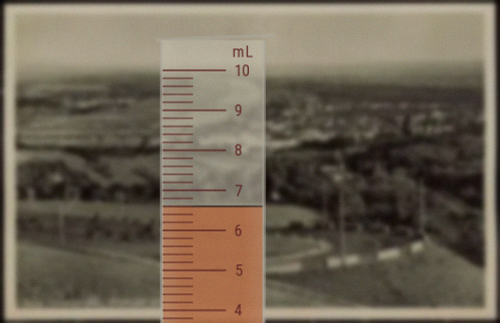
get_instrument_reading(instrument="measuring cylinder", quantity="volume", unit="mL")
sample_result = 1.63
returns 6.6
